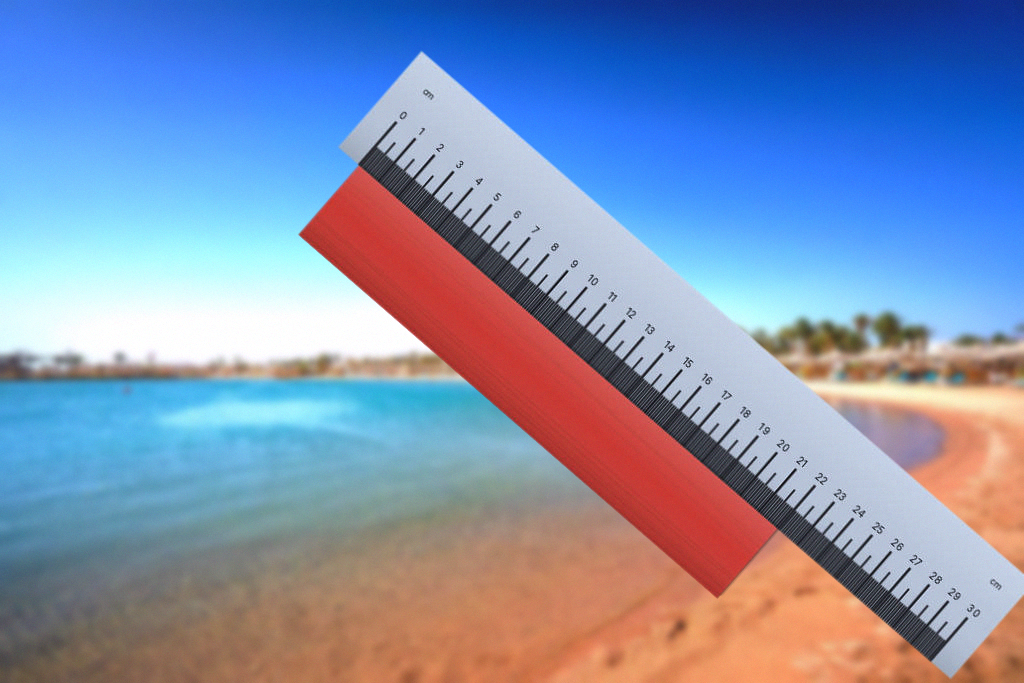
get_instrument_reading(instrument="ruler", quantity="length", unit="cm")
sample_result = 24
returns 22
